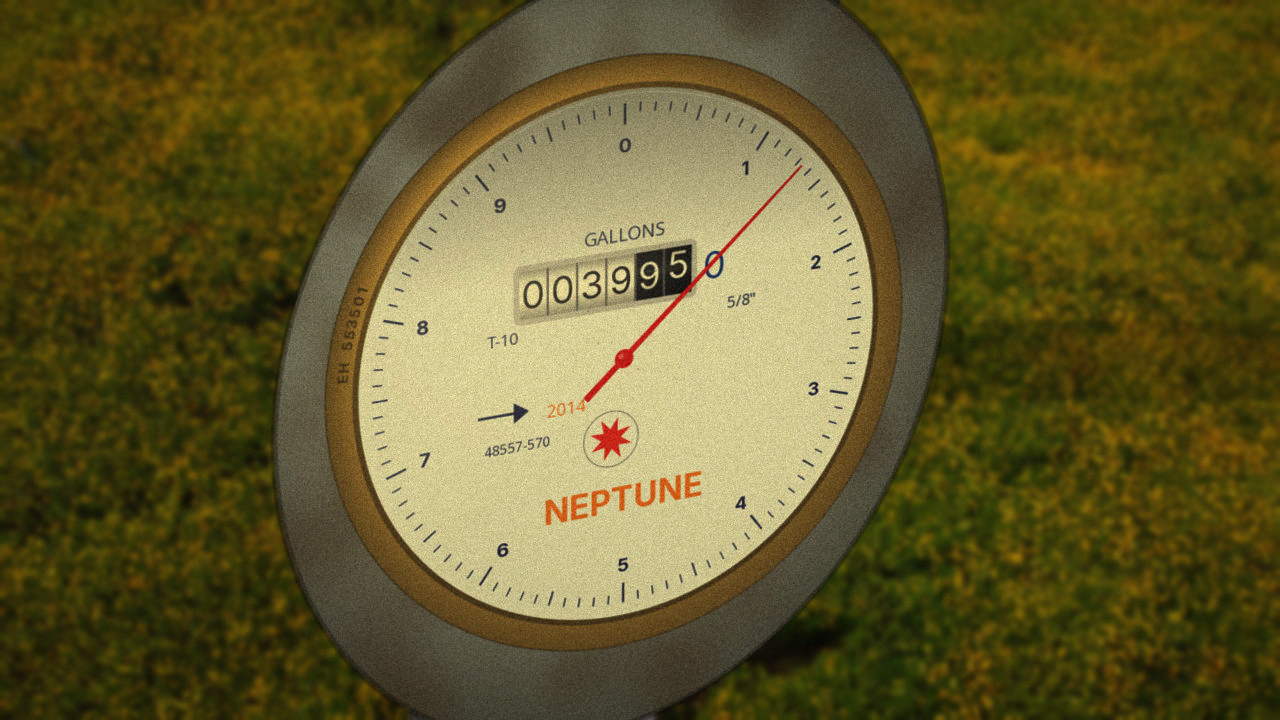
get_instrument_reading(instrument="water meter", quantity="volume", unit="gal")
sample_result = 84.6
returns 39951.3
